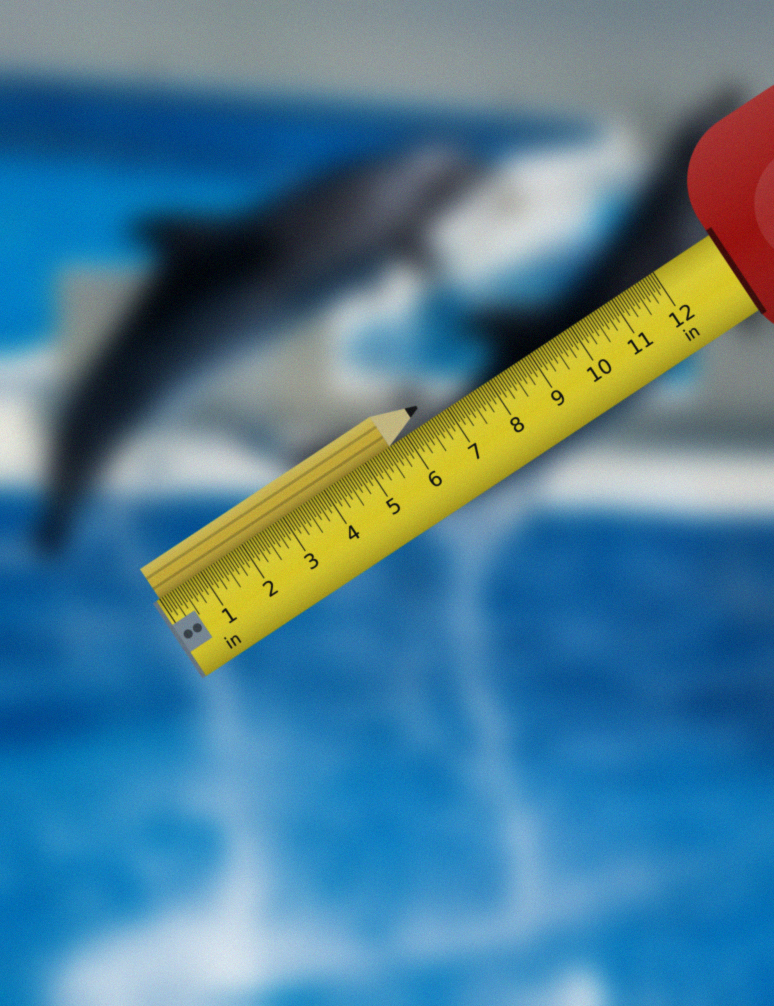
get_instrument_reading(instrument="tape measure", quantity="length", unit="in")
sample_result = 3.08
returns 6.5
